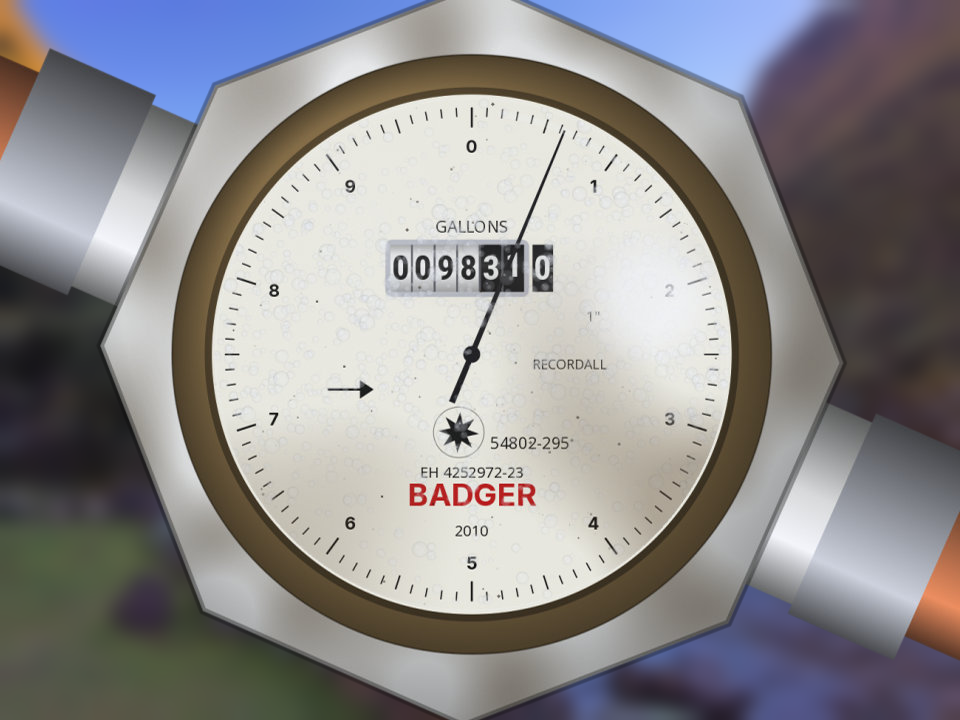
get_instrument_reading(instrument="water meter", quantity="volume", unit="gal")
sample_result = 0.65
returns 98310.6
